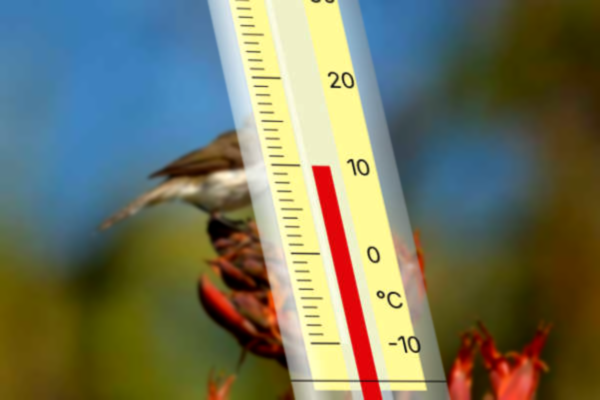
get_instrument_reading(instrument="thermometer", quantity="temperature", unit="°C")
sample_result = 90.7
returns 10
